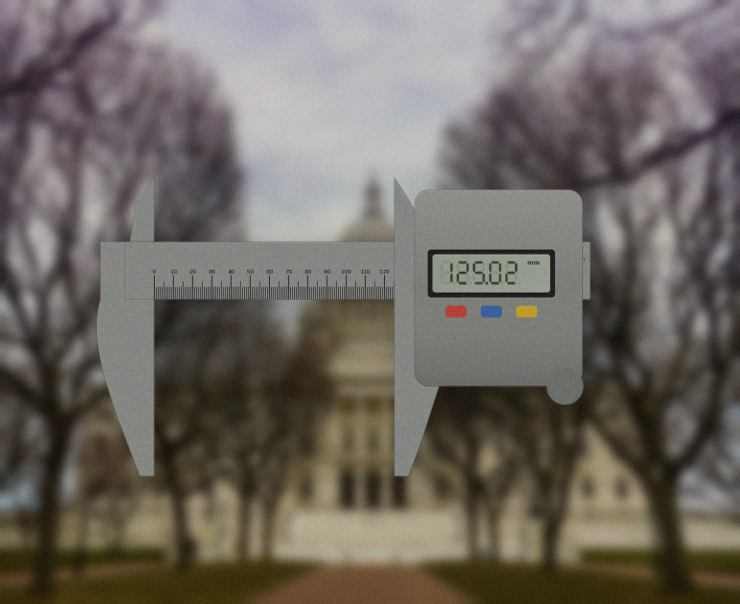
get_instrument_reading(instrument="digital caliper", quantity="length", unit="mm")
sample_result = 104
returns 125.02
